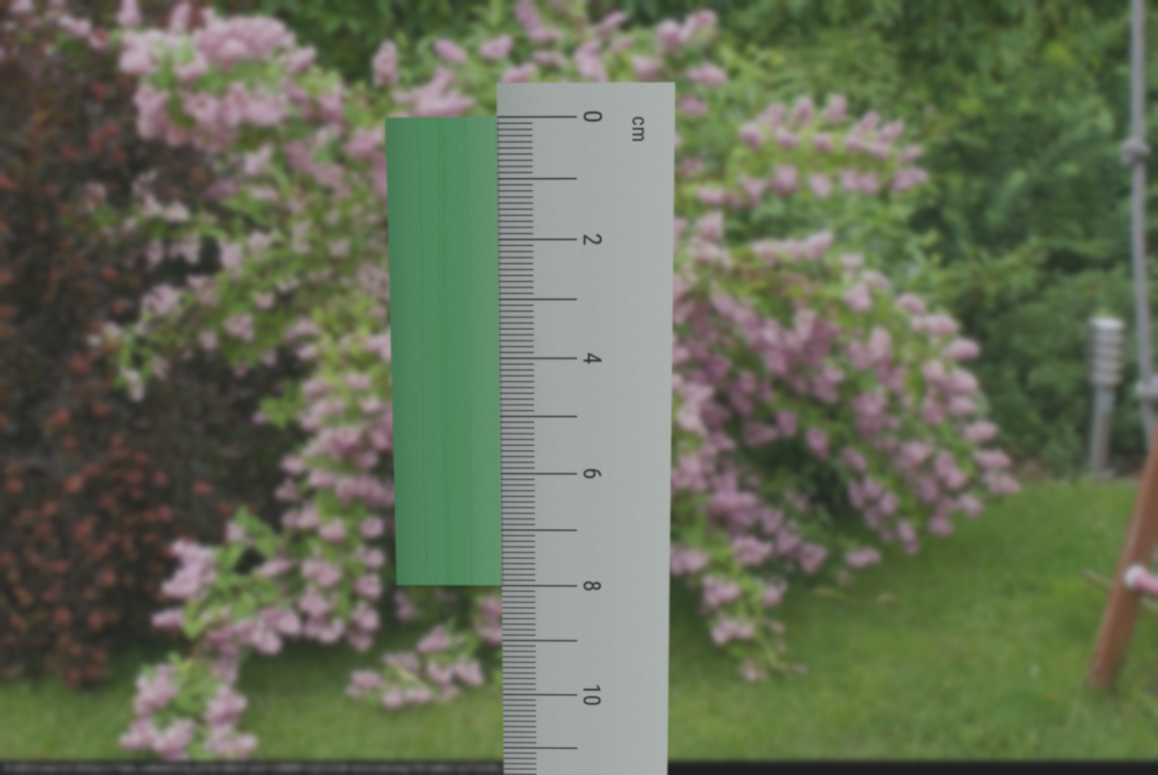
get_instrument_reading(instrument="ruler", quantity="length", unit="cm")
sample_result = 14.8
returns 8
